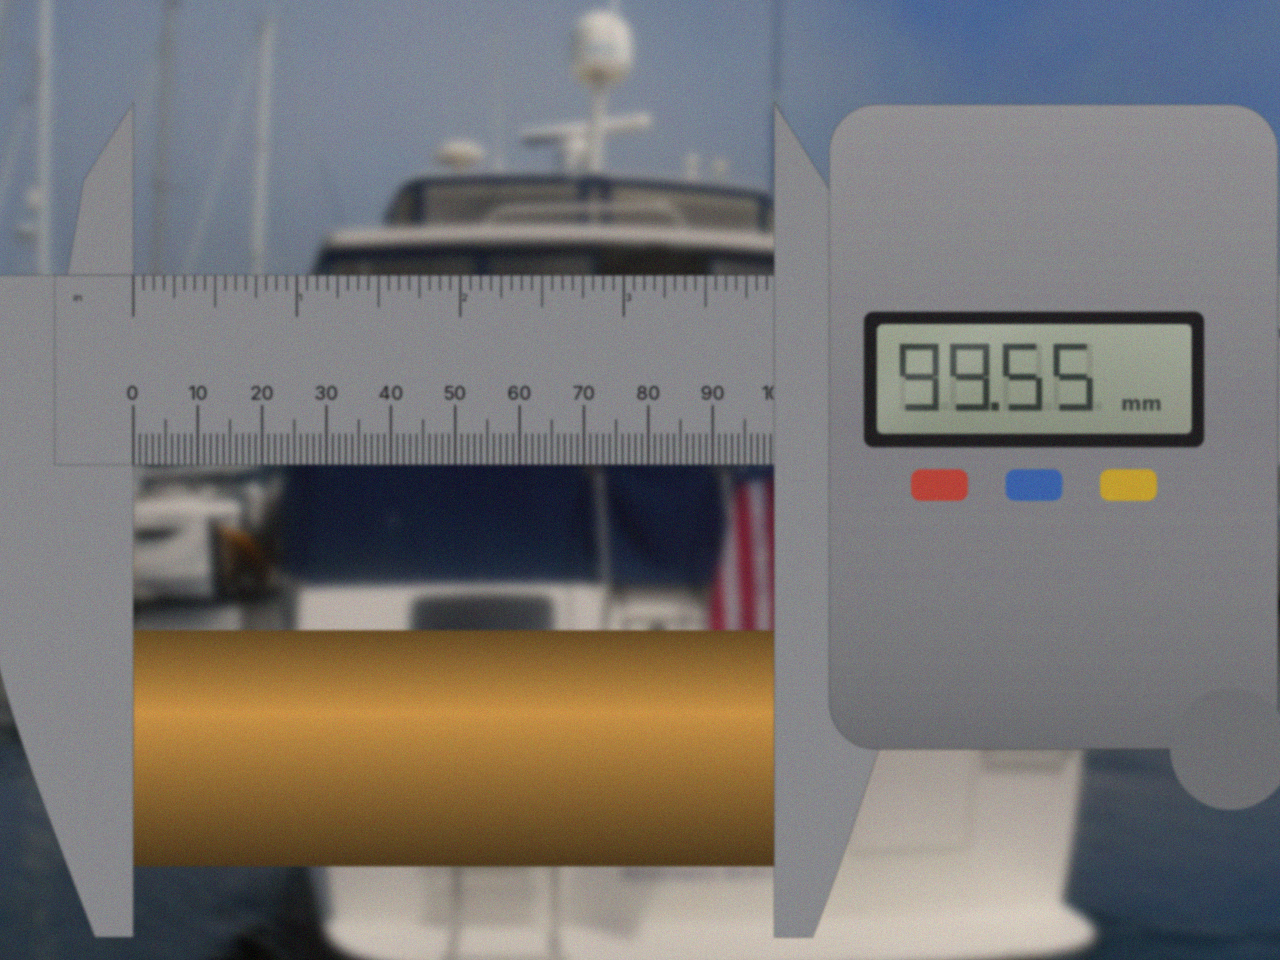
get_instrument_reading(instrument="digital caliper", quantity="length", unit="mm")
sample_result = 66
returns 99.55
